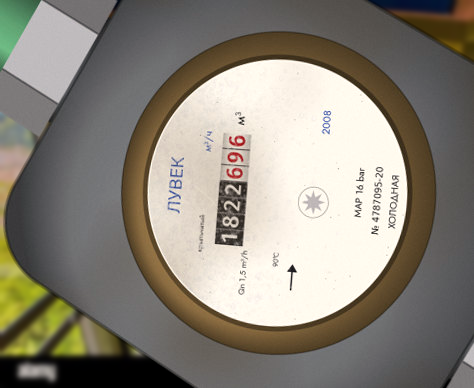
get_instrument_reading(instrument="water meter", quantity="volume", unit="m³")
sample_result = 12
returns 1822.696
